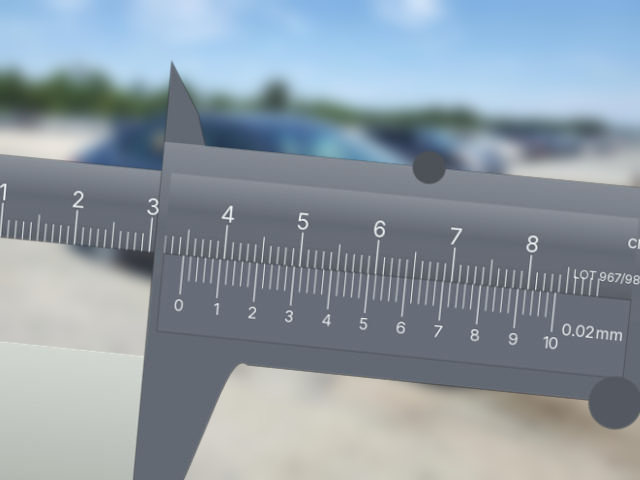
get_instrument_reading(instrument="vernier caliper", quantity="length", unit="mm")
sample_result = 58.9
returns 34.6
